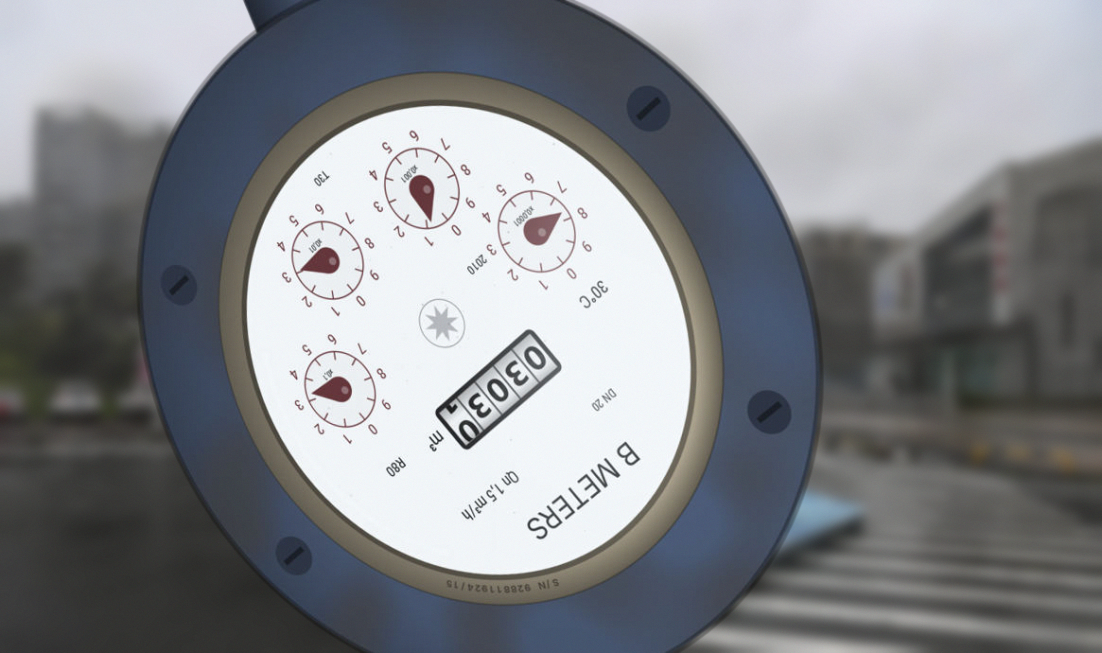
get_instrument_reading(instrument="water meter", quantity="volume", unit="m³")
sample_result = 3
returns 3030.3307
